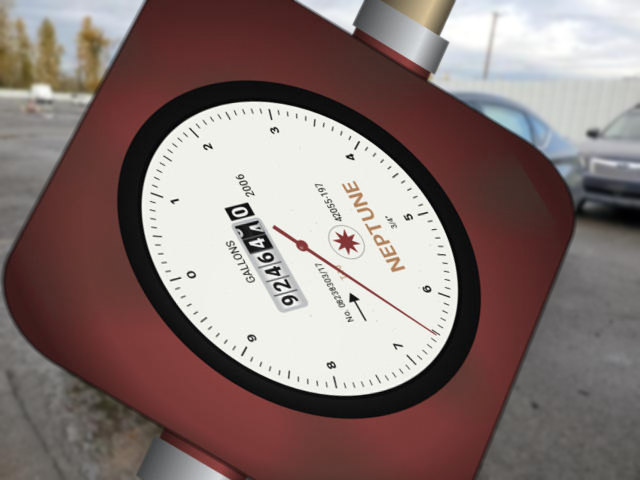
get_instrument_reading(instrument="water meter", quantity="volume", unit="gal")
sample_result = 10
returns 9246436.5
